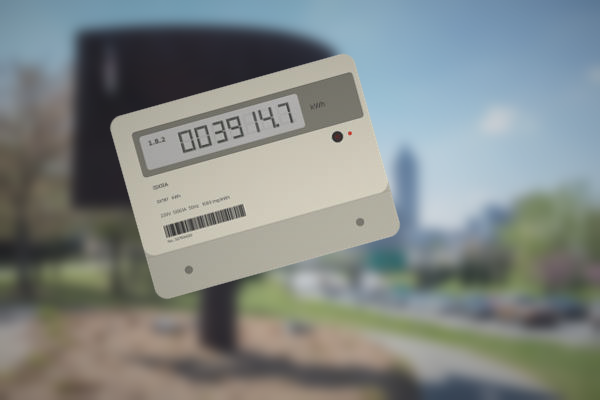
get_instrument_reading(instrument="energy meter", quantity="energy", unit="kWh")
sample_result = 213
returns 3914.7
